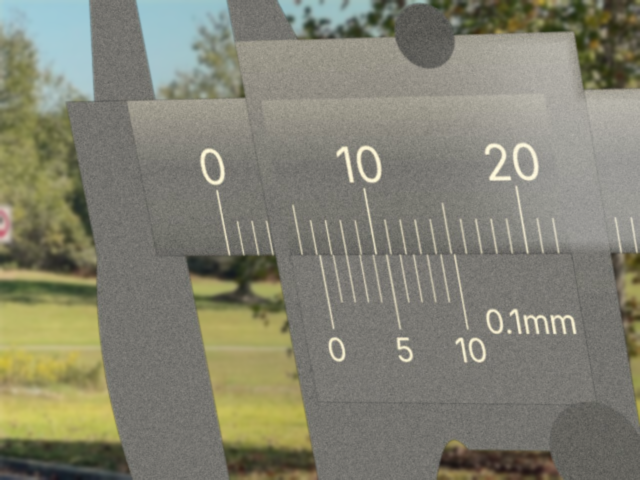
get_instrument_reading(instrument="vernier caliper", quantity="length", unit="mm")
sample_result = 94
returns 6.2
